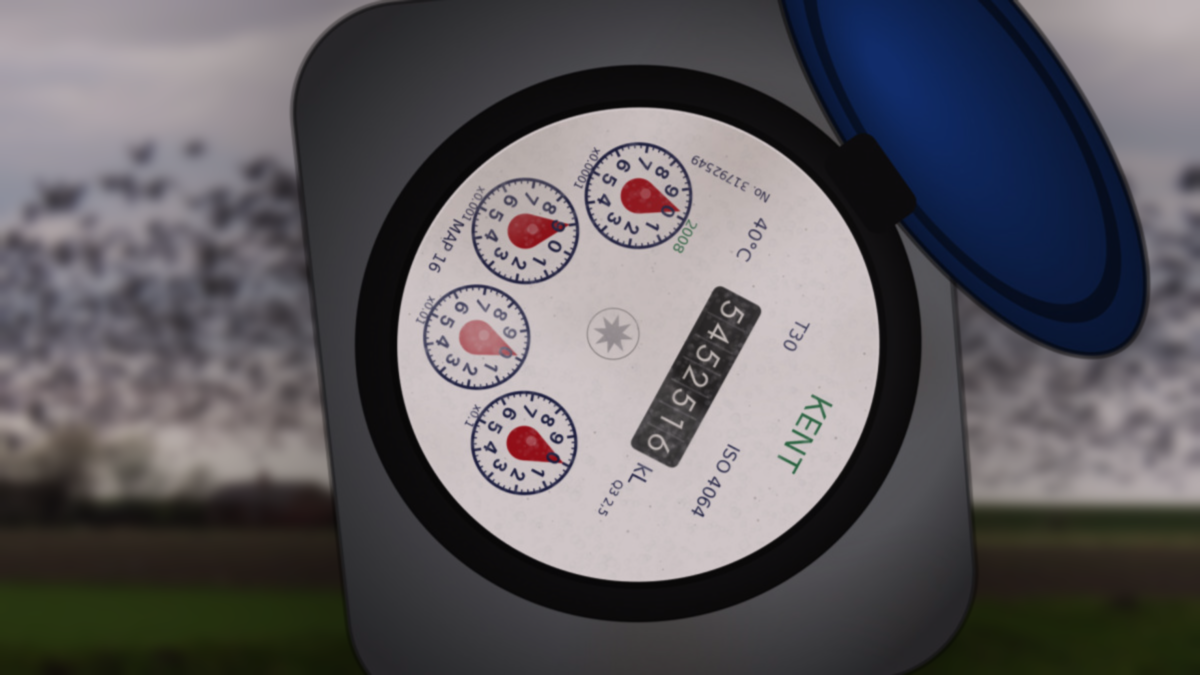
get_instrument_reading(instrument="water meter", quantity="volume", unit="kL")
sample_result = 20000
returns 5452515.9989
